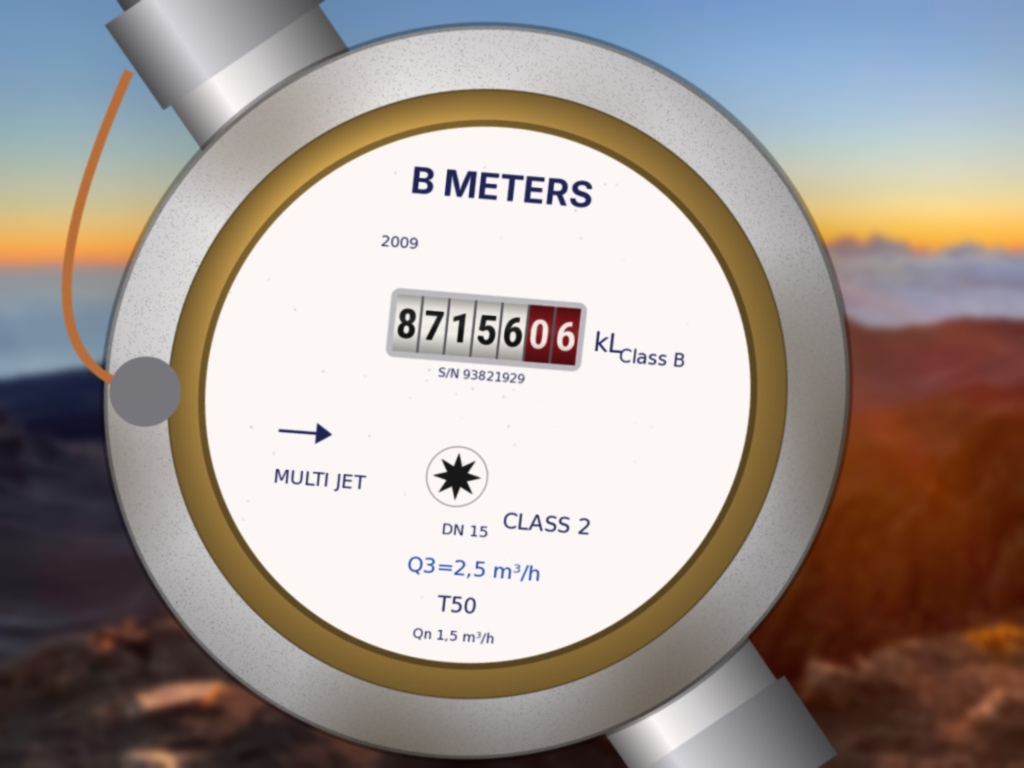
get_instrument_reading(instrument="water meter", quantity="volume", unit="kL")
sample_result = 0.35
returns 87156.06
